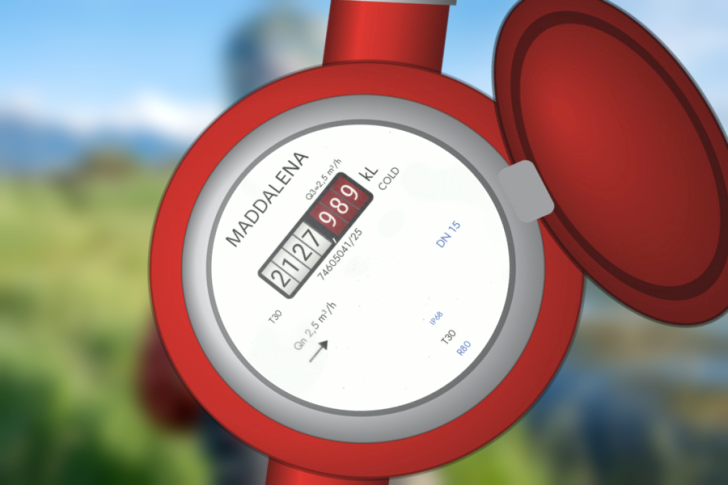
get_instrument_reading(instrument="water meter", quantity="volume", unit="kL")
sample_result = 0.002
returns 2127.989
